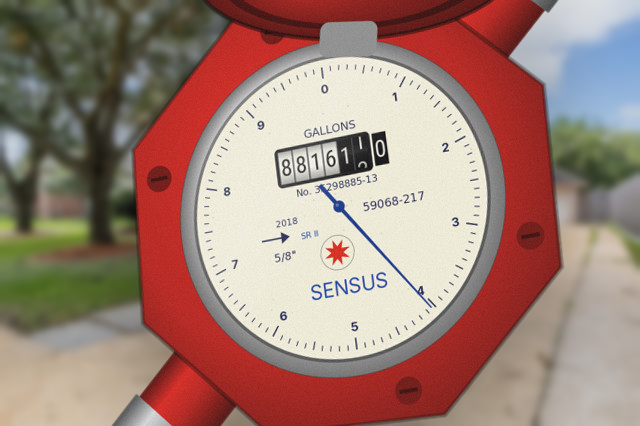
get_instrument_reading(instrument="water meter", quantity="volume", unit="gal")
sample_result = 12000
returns 8816114.0
